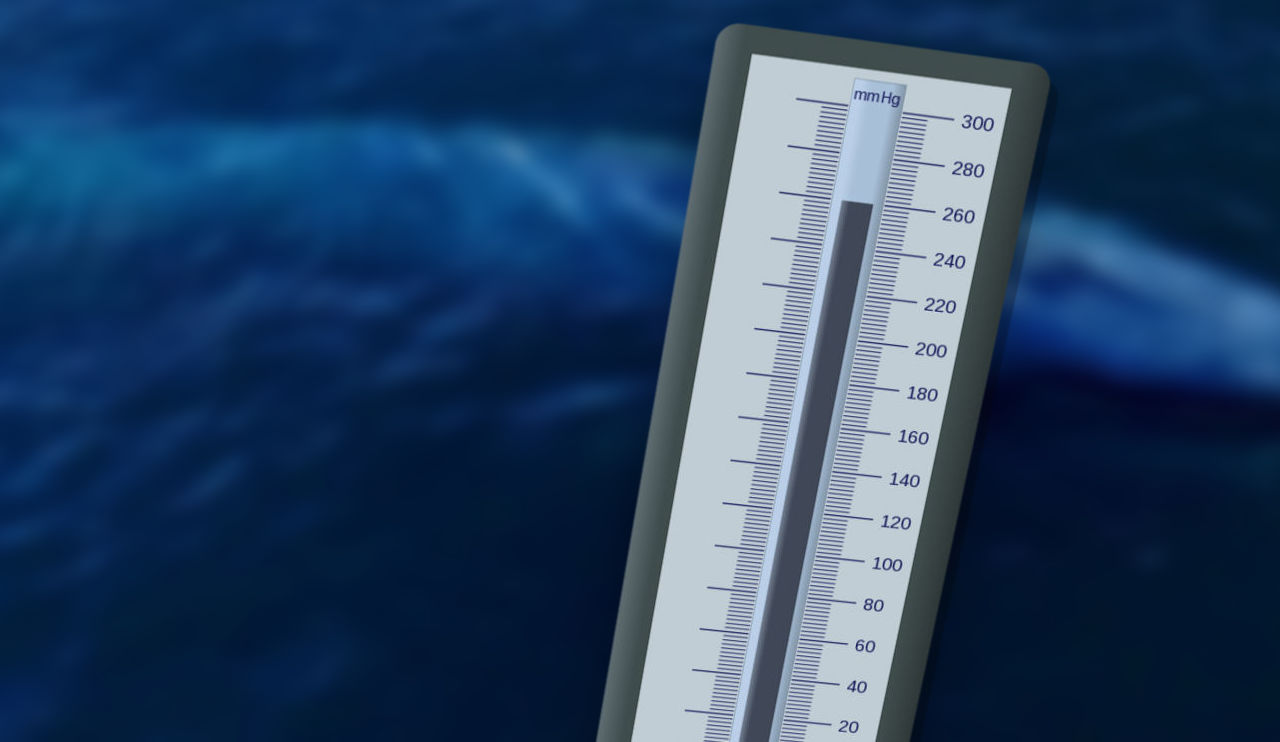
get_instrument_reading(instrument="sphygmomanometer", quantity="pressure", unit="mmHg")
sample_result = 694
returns 260
